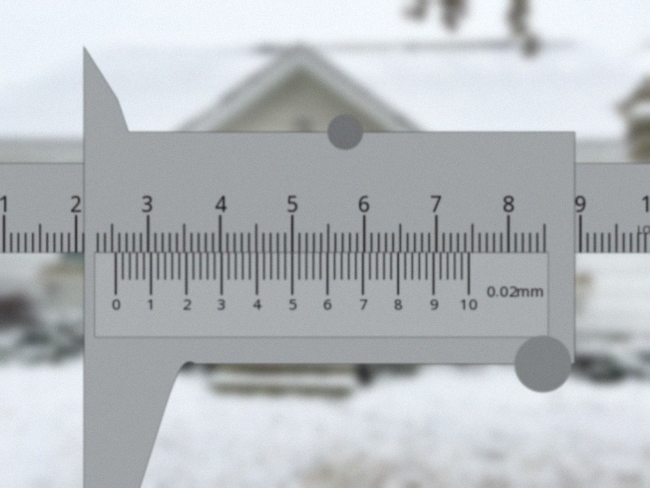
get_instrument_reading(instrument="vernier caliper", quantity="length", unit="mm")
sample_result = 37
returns 25.5
